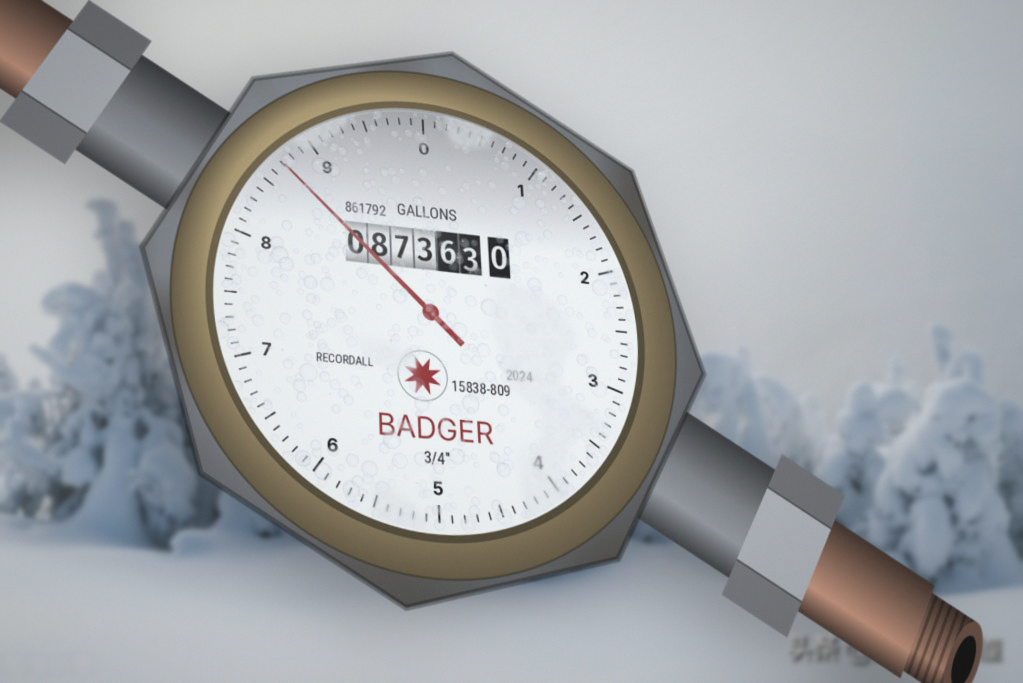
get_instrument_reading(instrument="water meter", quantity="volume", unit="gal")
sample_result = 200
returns 873628.7
